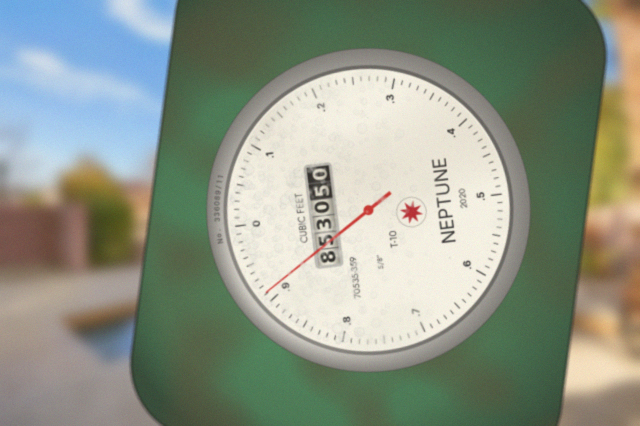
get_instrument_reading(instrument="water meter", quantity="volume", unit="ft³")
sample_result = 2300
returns 853049.91
